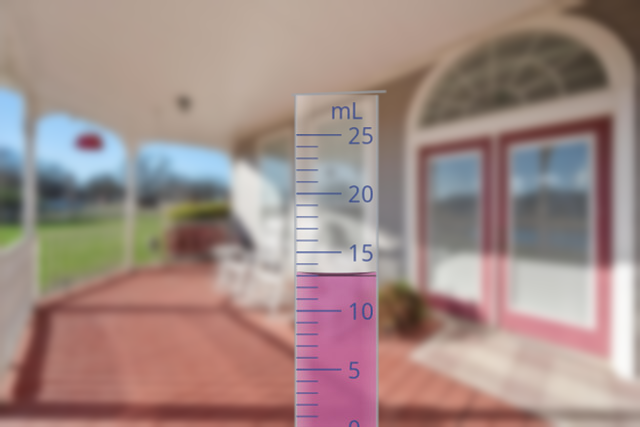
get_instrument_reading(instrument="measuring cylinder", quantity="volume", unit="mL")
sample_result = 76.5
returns 13
